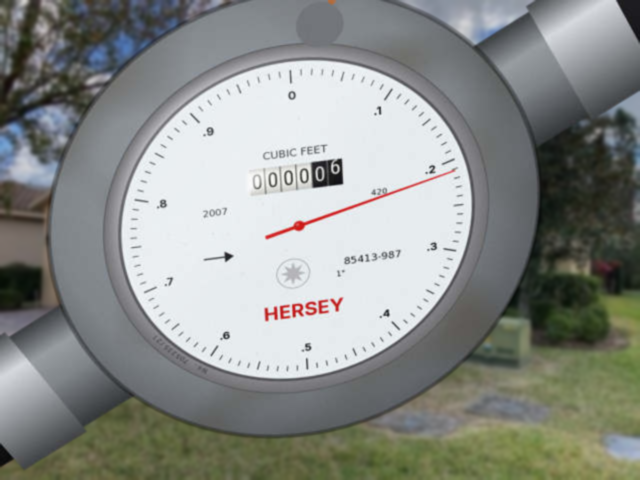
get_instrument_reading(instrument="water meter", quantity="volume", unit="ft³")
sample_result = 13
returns 6.21
